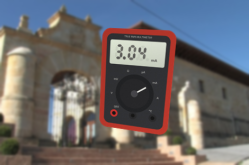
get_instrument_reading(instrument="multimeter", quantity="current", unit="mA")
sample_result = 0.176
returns 3.04
